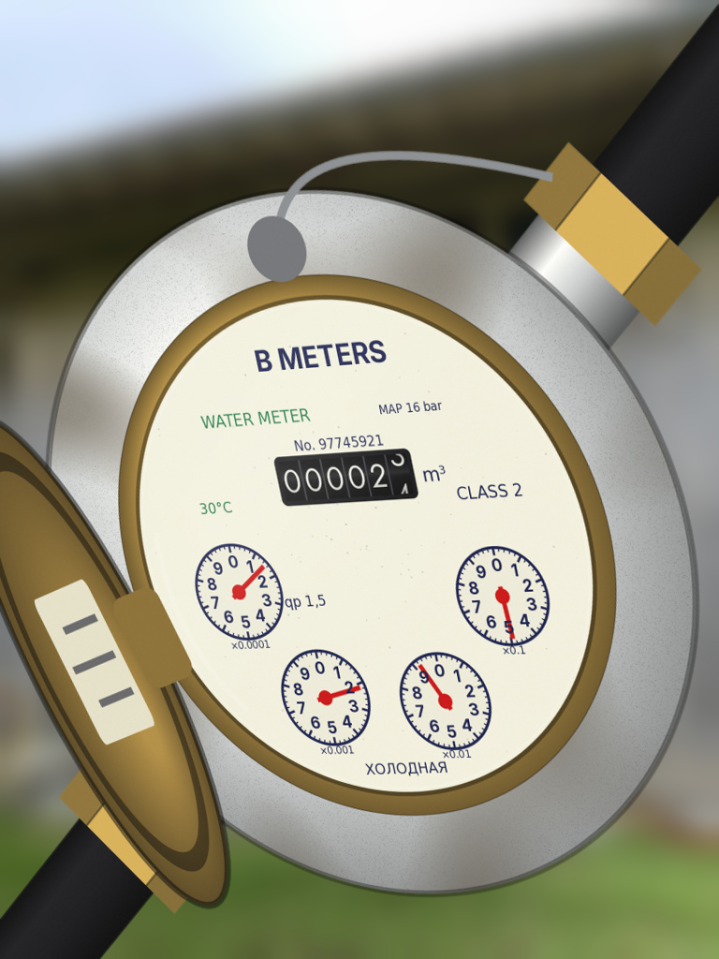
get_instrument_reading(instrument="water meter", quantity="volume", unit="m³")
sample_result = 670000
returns 23.4921
